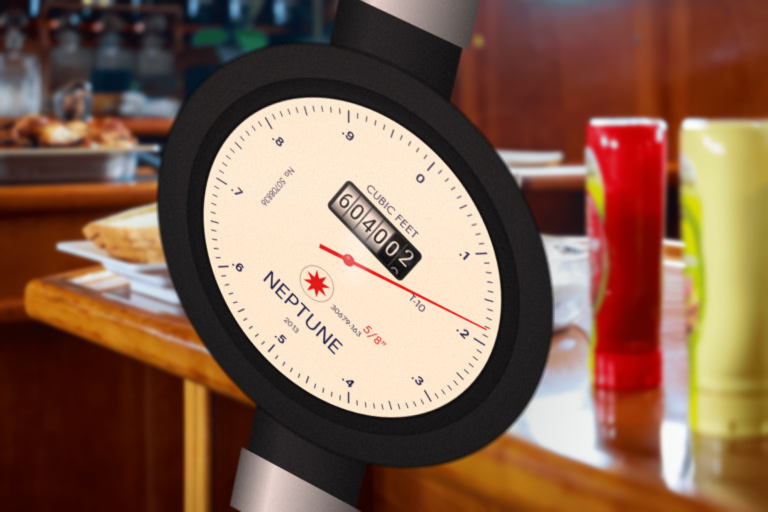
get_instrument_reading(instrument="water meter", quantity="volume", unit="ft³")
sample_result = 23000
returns 604002.18
